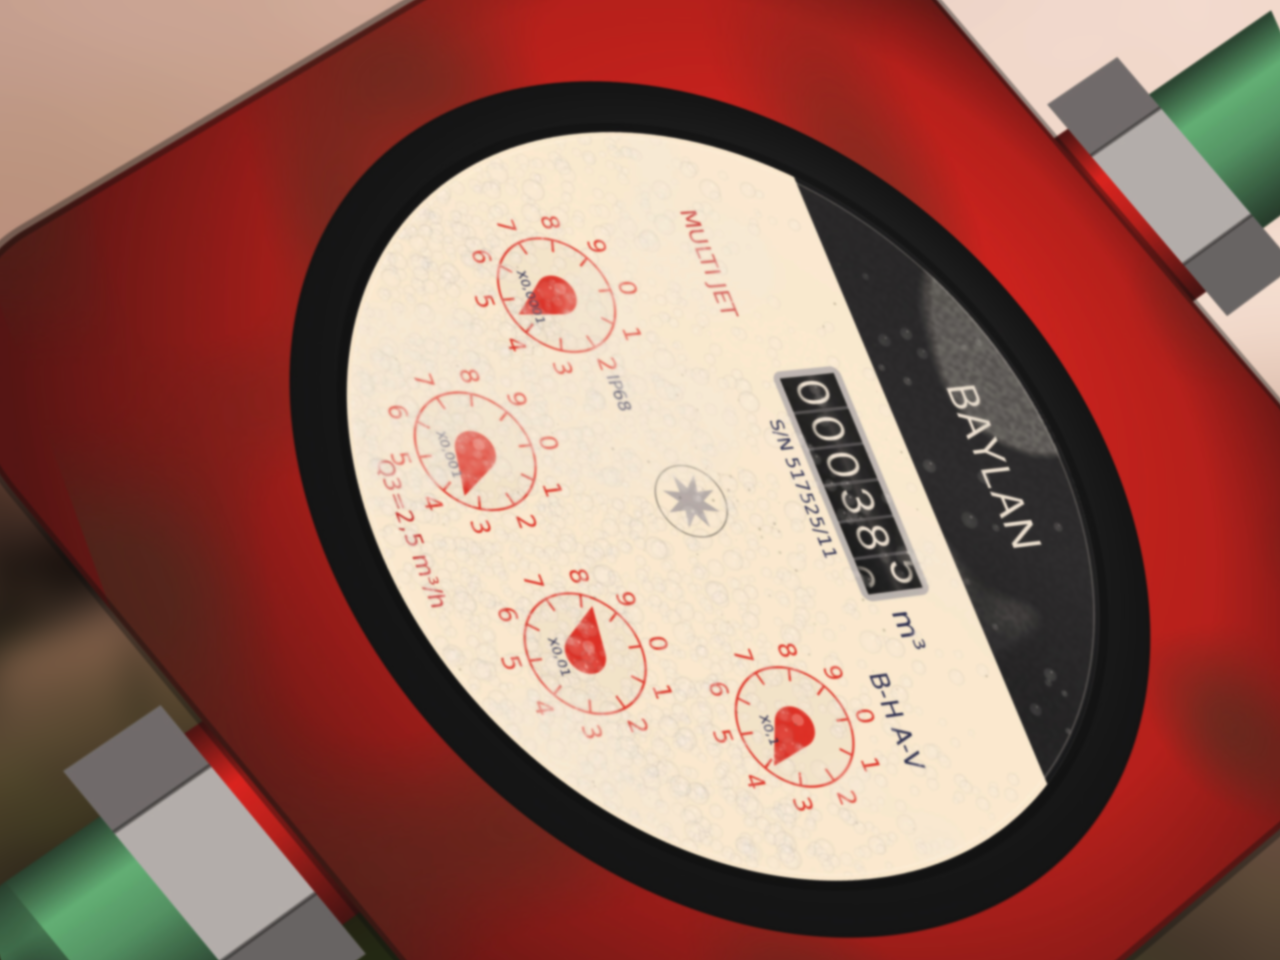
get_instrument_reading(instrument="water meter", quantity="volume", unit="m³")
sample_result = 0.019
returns 385.3834
